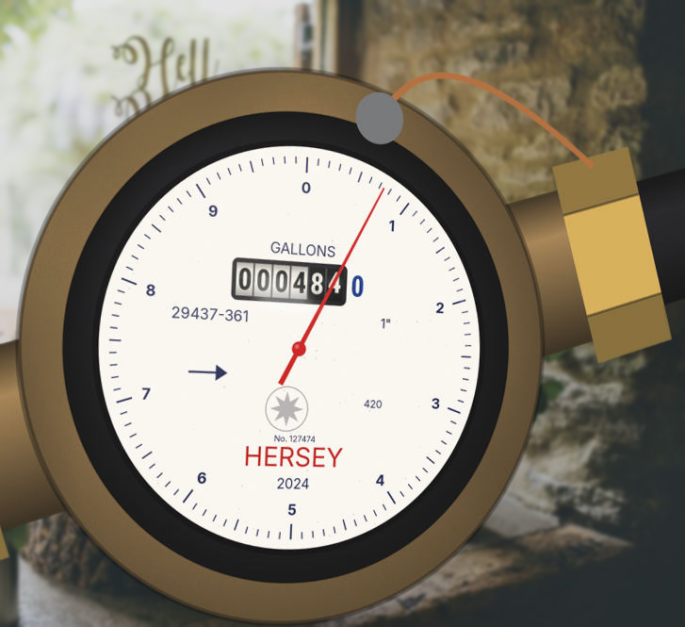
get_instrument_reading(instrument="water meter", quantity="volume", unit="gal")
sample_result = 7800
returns 4840.7
